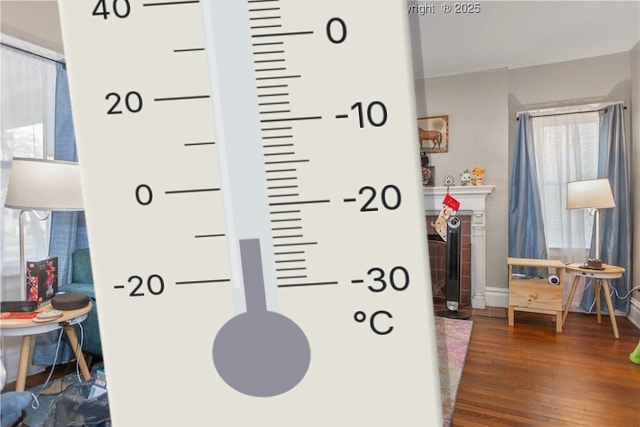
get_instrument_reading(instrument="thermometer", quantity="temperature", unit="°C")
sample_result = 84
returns -24
